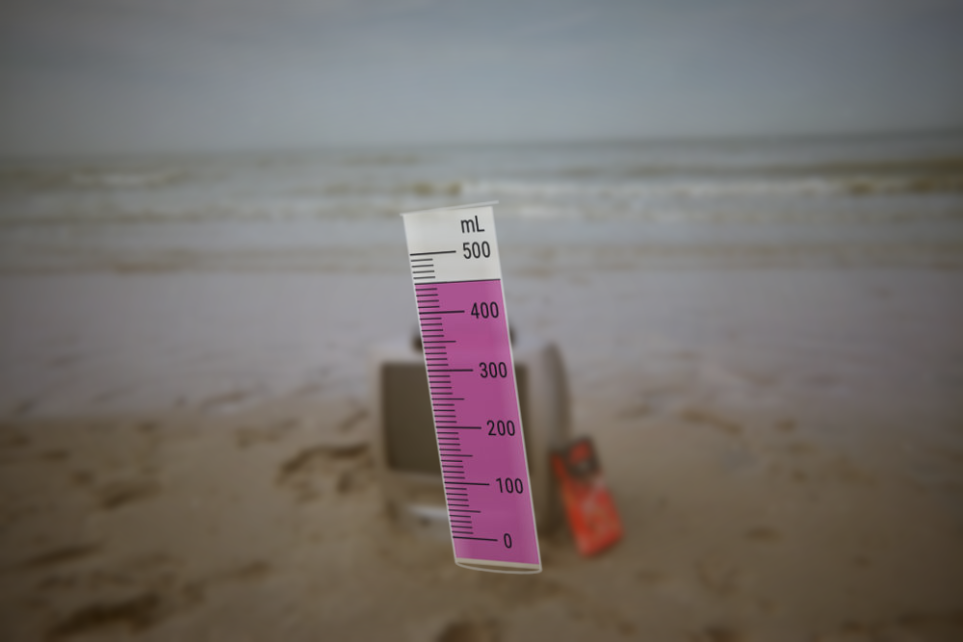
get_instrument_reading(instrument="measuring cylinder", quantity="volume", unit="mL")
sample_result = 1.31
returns 450
